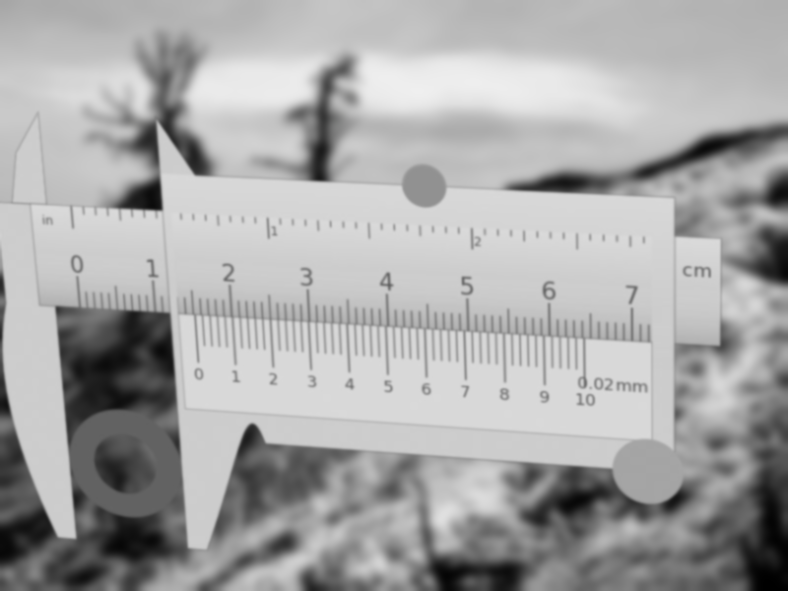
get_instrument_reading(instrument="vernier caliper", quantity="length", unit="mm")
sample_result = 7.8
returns 15.2
